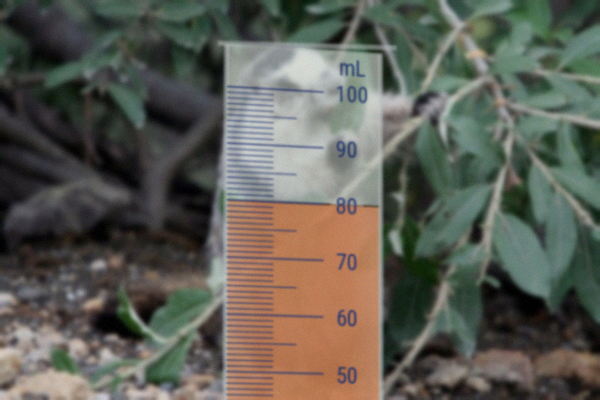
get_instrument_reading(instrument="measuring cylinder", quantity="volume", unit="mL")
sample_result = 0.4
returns 80
